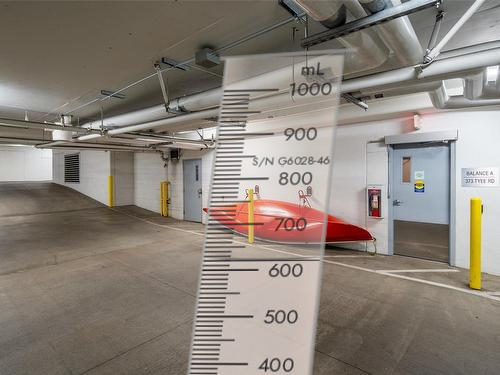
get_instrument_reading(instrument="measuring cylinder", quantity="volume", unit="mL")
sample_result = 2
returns 620
